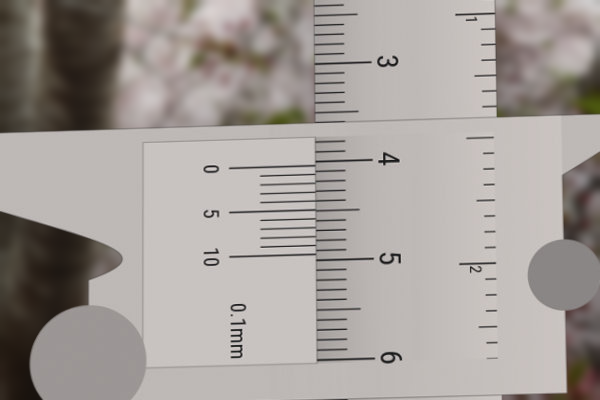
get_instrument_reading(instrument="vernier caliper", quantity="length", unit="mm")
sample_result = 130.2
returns 40.4
